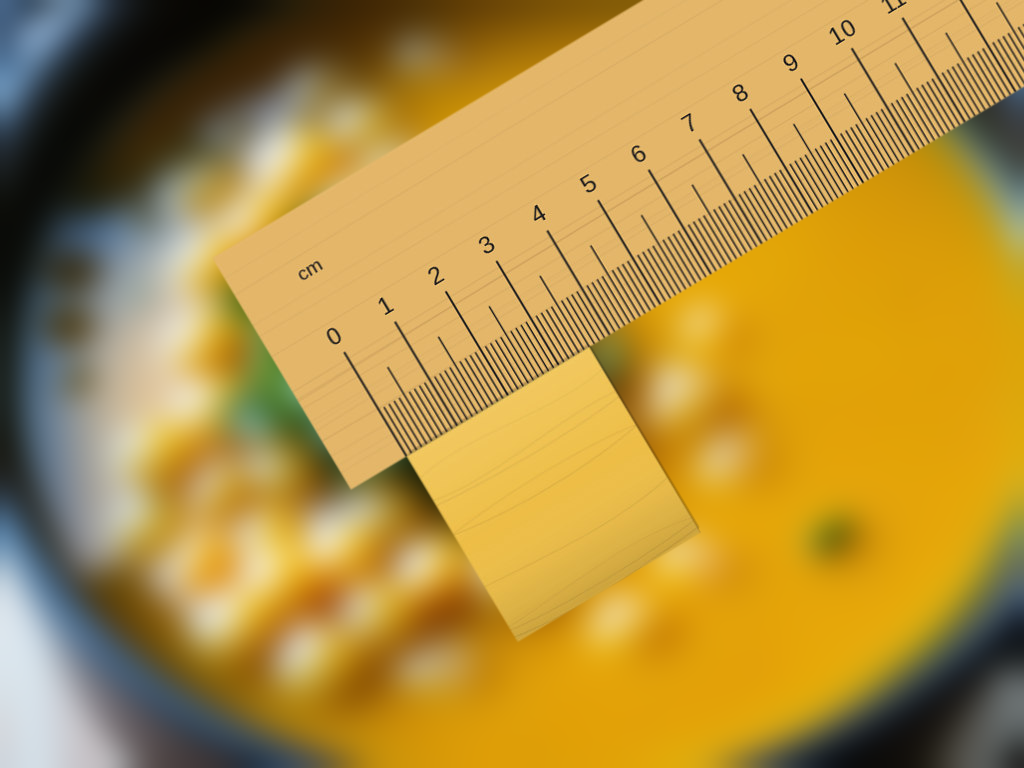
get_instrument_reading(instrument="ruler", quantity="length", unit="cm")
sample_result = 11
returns 3.6
